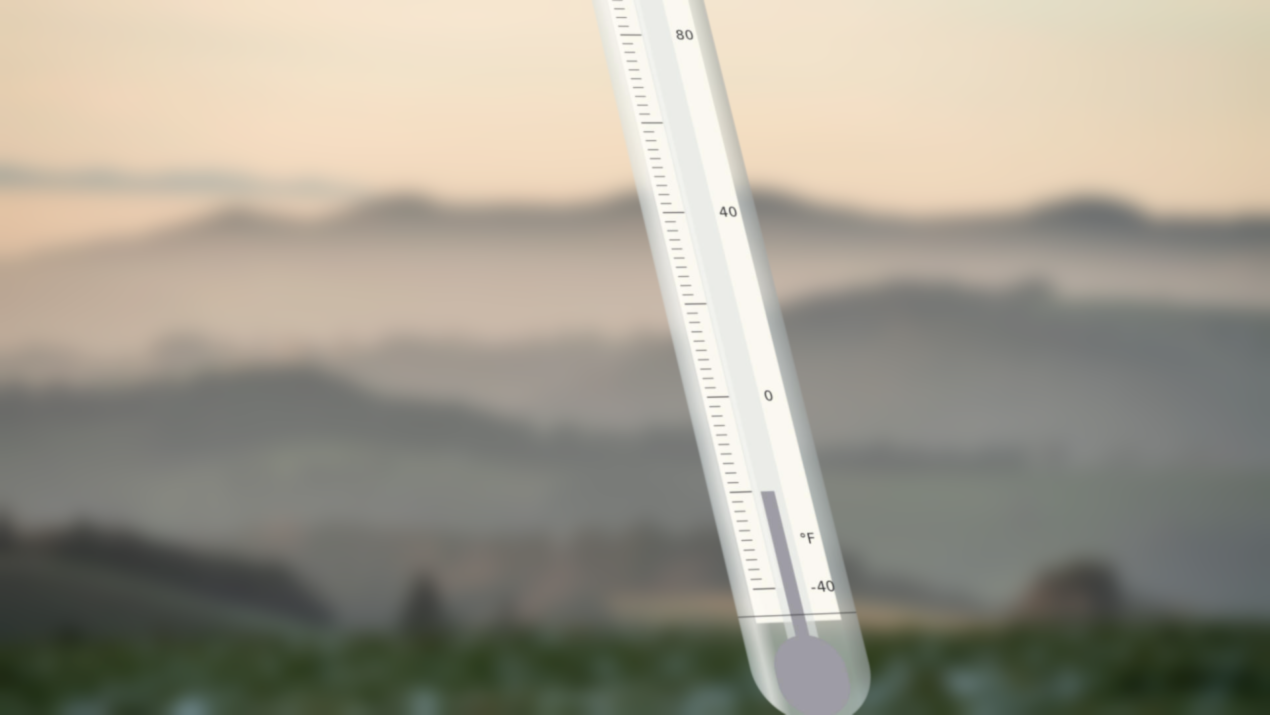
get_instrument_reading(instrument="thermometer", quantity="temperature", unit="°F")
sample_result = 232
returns -20
